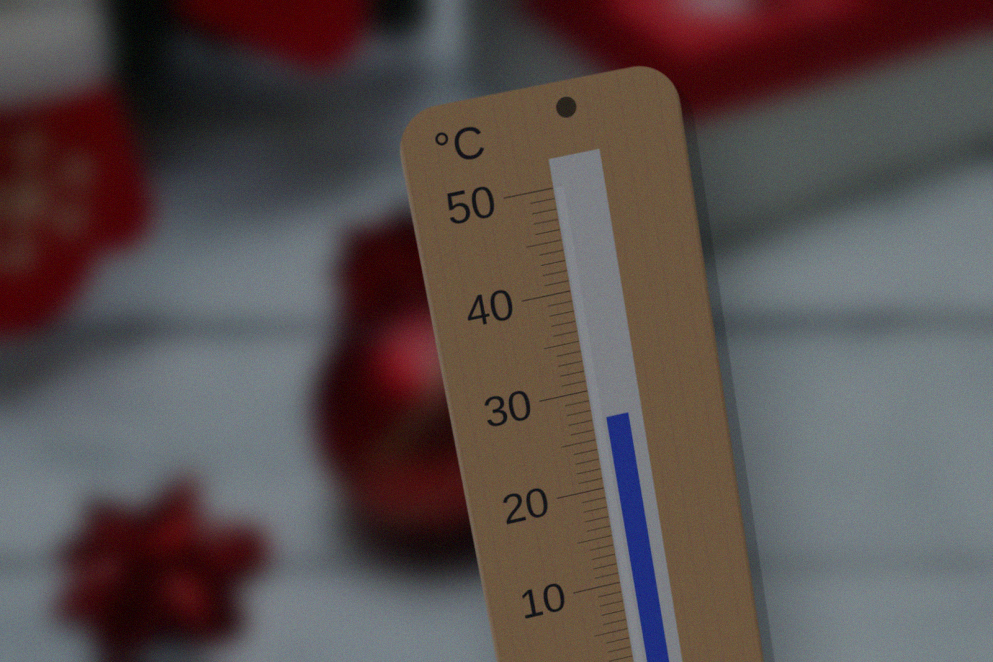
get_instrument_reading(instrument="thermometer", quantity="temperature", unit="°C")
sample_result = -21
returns 27
